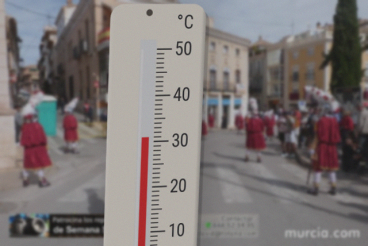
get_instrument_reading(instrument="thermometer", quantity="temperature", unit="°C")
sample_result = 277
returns 31
